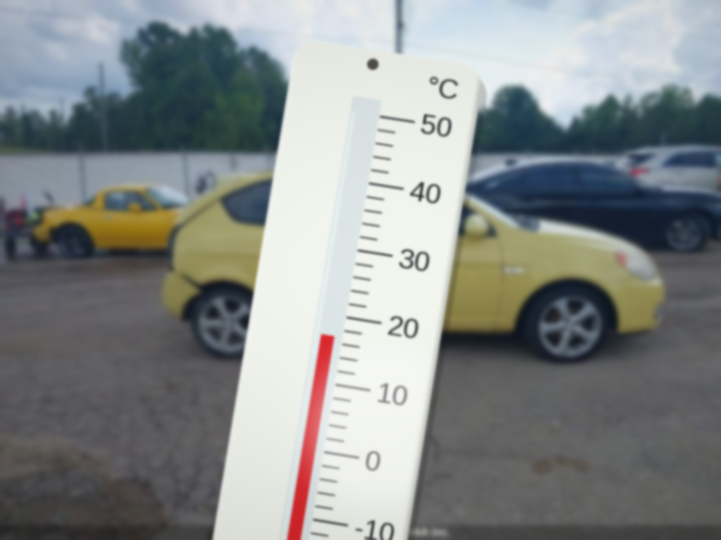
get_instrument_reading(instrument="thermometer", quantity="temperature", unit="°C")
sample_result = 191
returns 17
